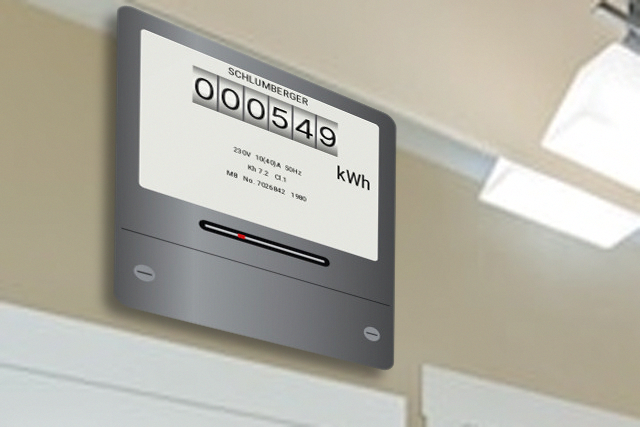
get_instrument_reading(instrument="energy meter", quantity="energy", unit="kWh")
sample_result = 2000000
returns 549
